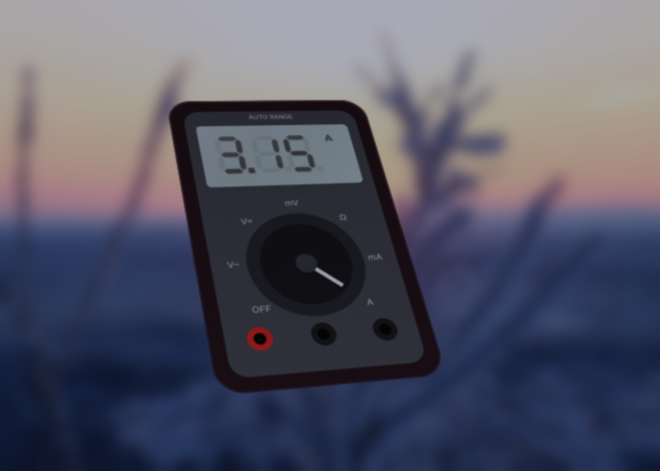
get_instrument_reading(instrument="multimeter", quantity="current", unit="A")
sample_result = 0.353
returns 3.15
